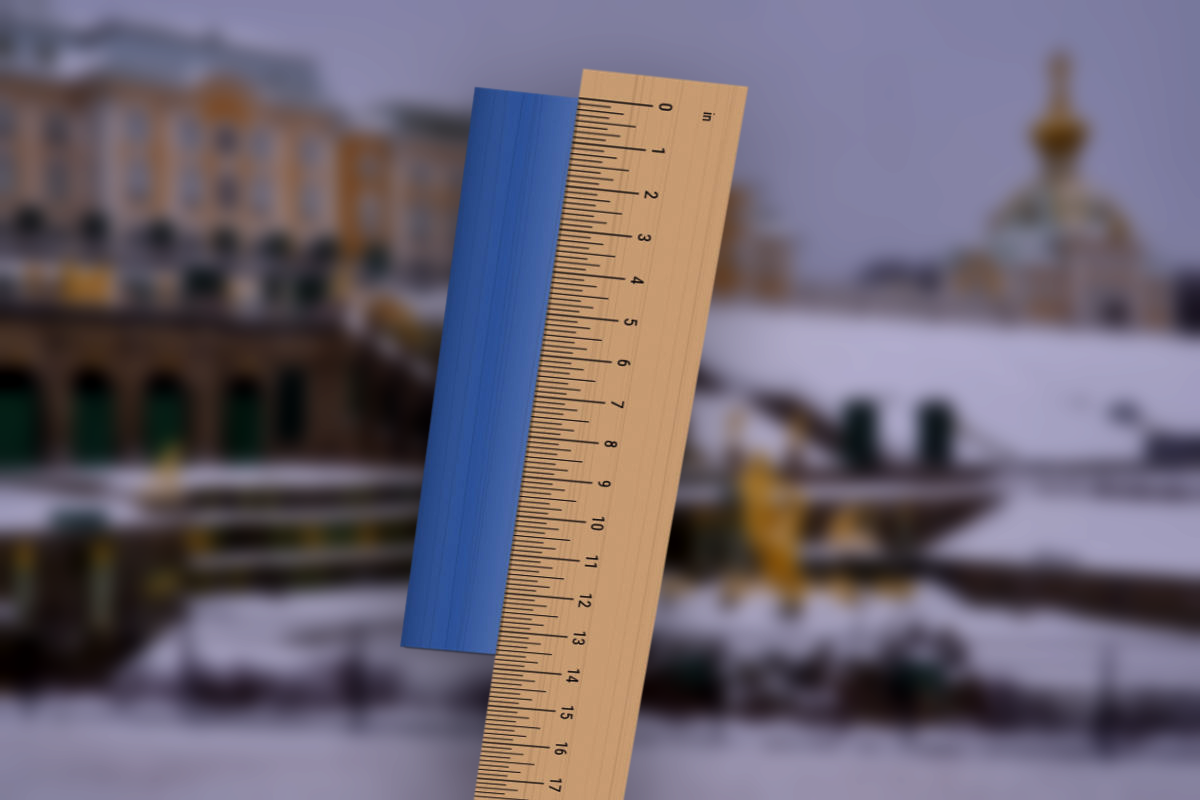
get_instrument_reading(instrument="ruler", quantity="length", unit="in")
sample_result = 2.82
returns 13.625
